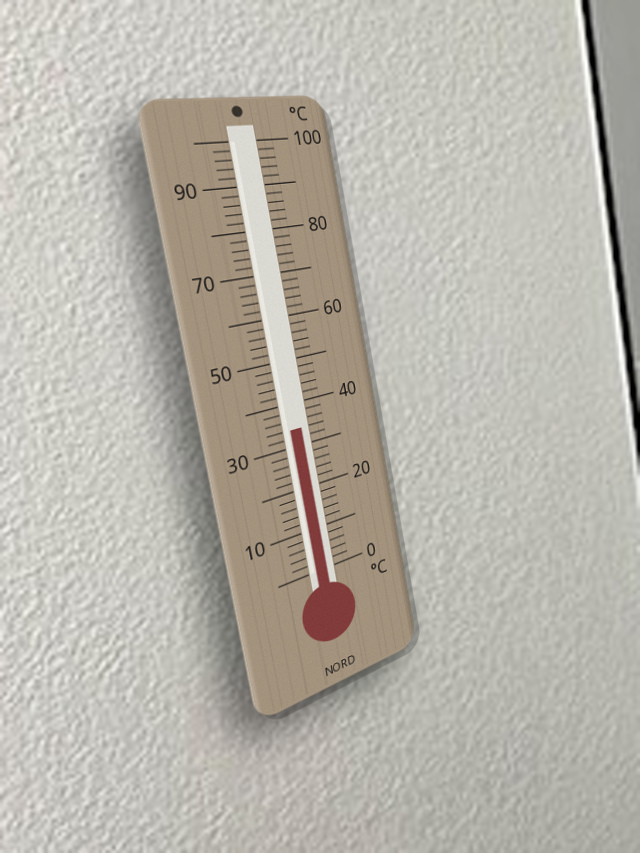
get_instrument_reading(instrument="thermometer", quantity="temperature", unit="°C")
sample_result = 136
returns 34
